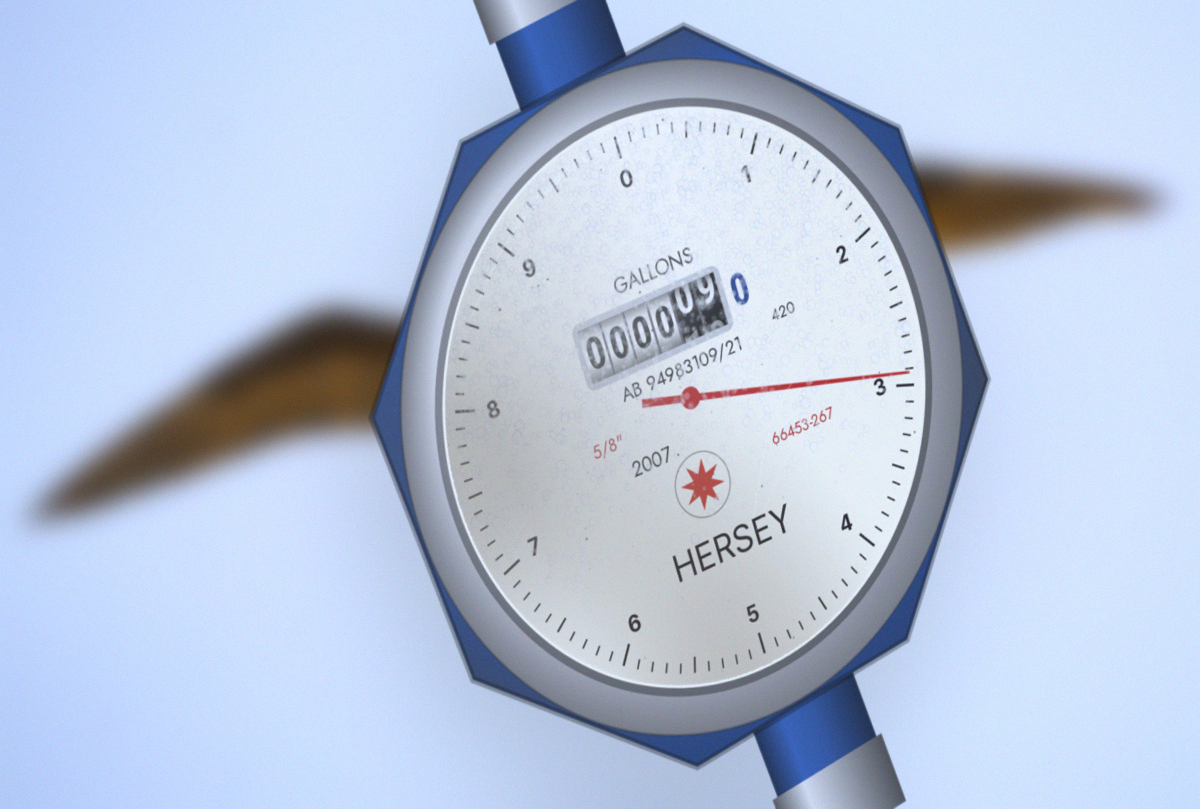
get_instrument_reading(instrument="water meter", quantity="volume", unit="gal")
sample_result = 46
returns 92.9
